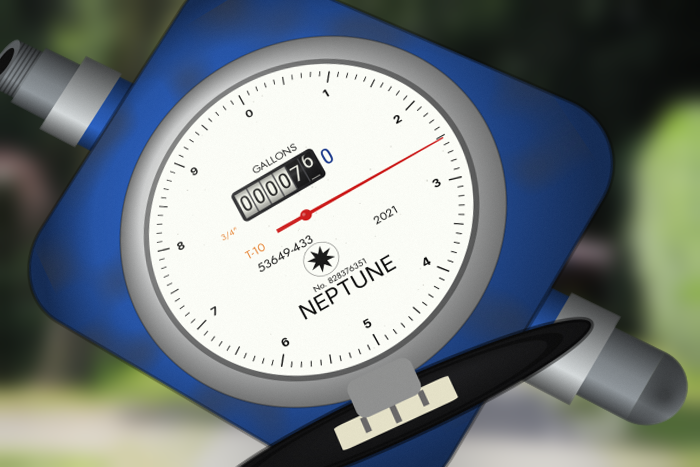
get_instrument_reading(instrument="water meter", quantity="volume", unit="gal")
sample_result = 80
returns 762.5
